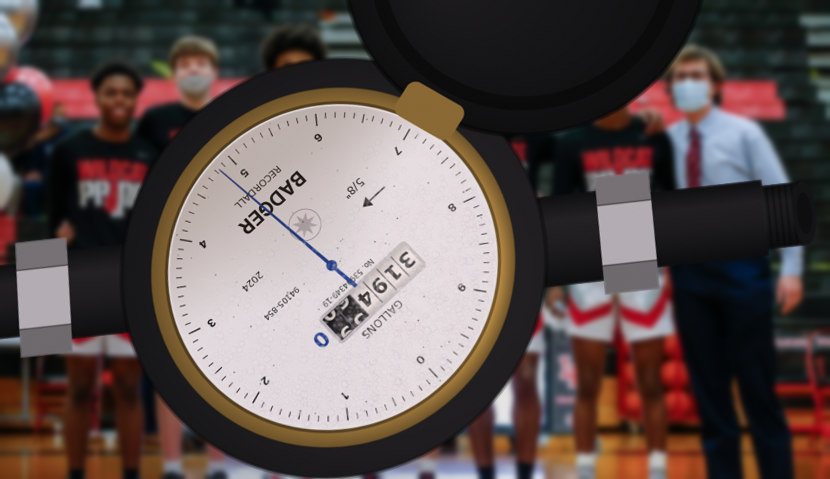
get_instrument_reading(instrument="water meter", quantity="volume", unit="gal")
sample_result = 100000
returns 3194594.8
